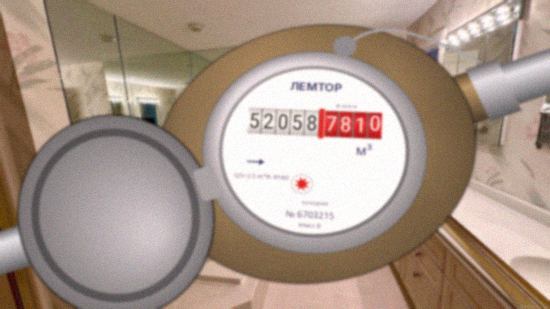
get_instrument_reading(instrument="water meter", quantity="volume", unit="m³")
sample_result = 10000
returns 52058.7810
